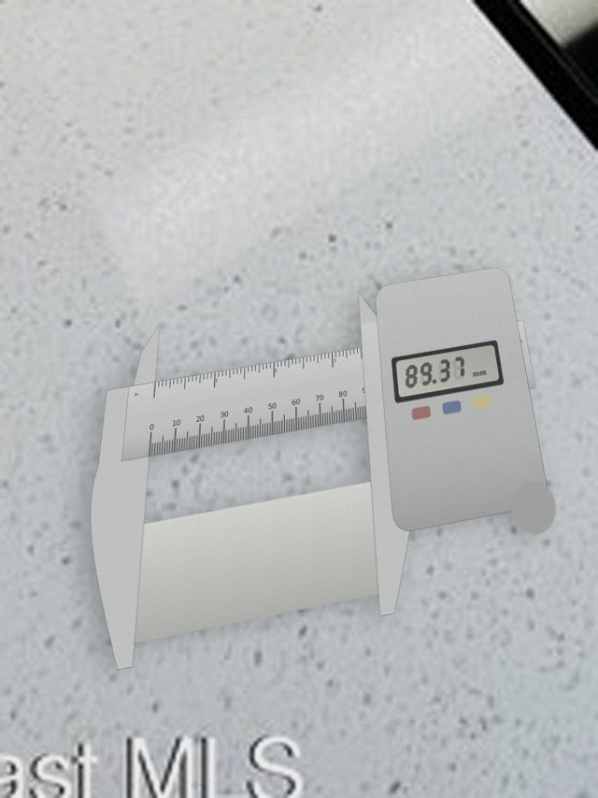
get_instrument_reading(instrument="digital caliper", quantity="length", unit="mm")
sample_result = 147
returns 89.37
